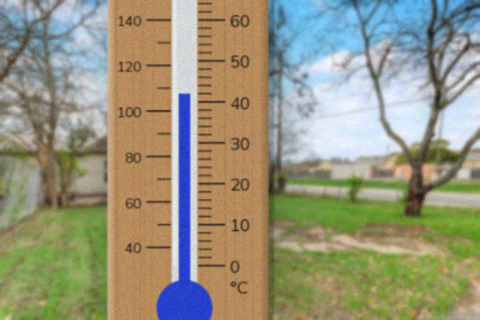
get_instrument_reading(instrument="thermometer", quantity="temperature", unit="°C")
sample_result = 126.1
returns 42
